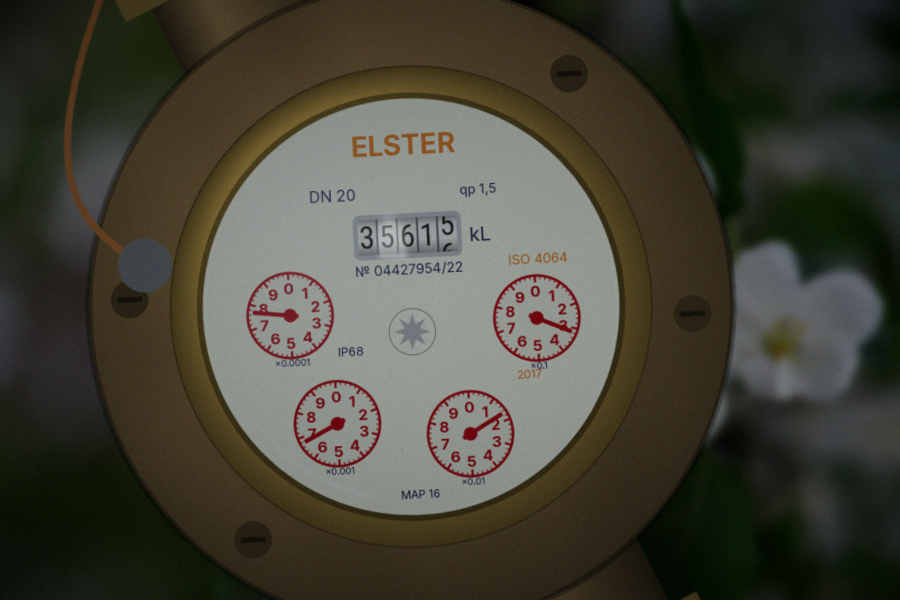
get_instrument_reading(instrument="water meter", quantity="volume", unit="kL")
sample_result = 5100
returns 35615.3167
